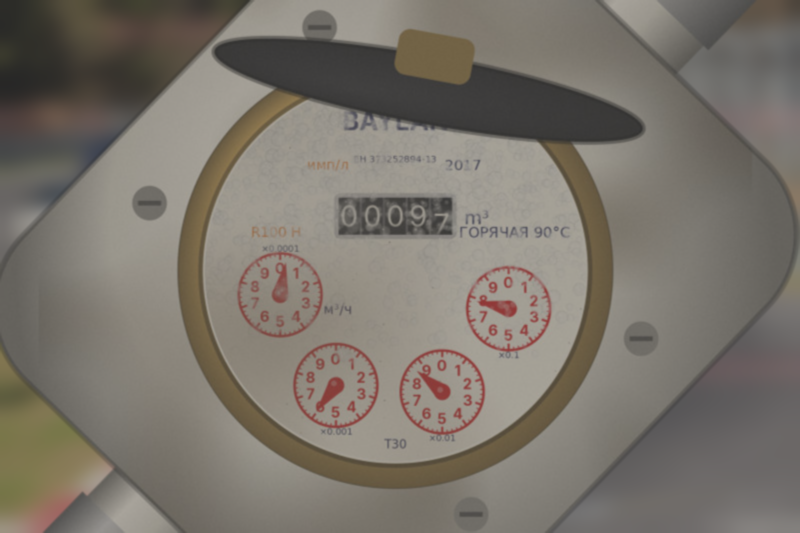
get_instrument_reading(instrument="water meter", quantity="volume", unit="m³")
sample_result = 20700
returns 96.7860
